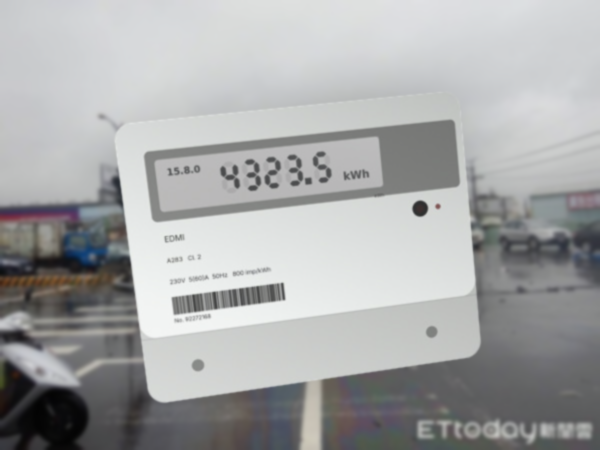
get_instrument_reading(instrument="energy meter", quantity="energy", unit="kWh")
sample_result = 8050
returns 4323.5
